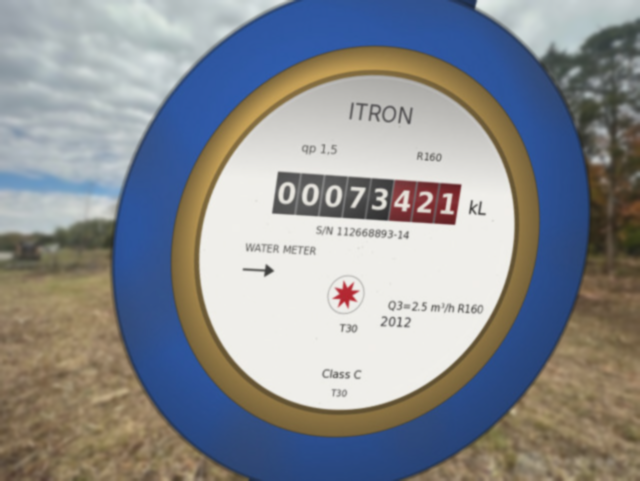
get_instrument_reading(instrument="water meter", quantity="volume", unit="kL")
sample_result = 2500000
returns 73.421
